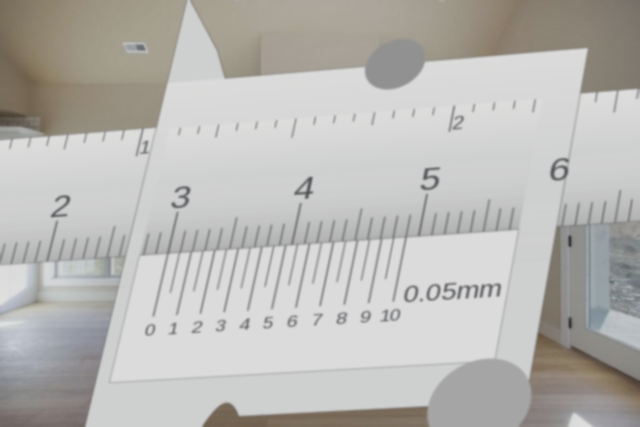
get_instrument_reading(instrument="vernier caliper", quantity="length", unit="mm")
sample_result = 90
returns 30.0
